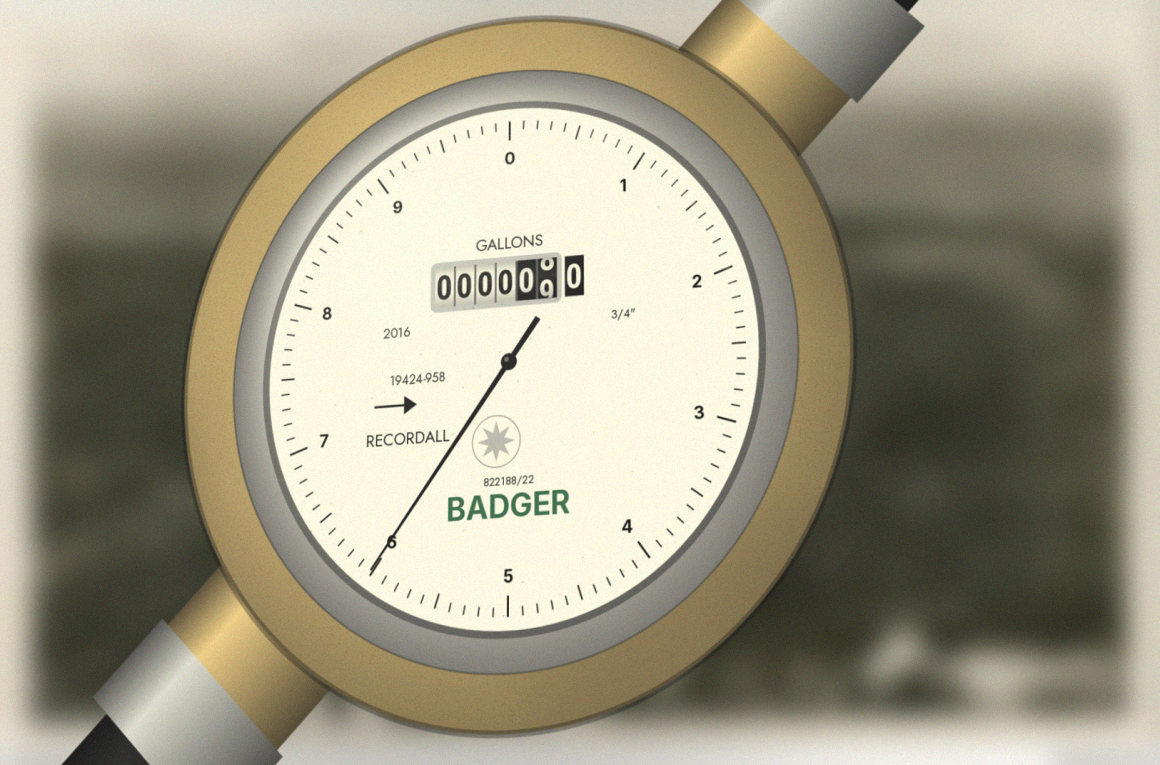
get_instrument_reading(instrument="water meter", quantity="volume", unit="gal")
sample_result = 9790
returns 86.0
